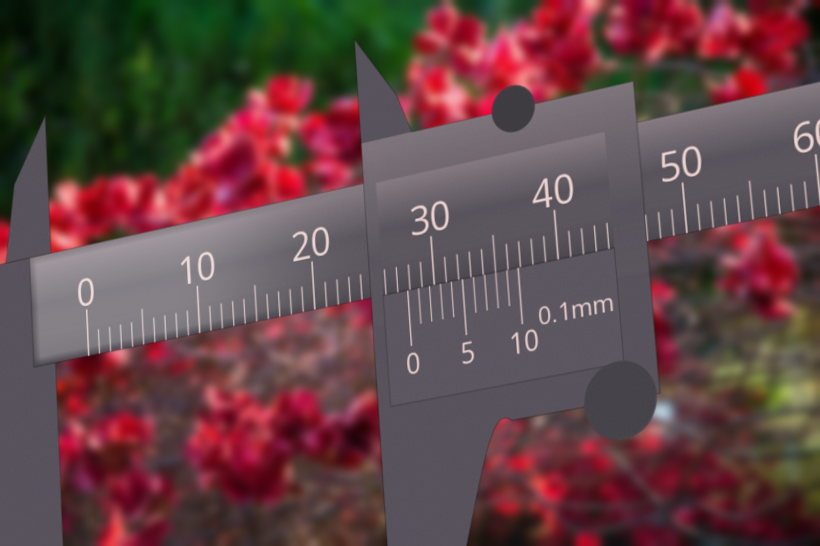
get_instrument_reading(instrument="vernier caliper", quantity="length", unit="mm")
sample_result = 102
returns 27.8
